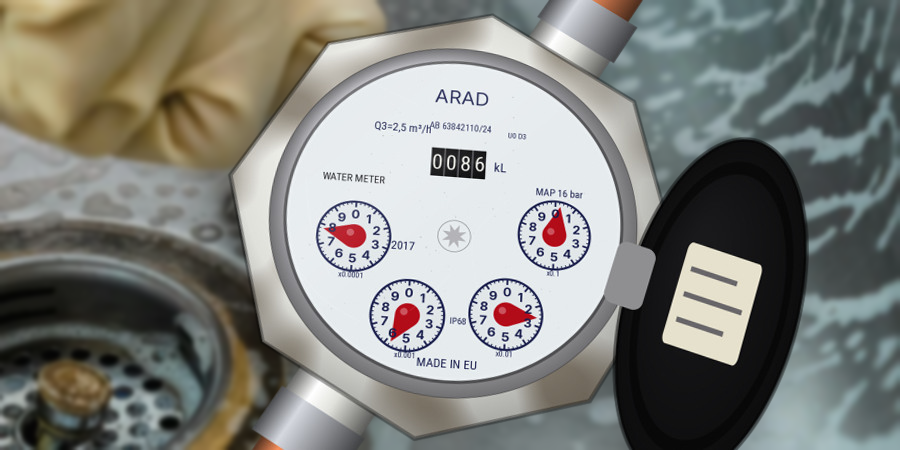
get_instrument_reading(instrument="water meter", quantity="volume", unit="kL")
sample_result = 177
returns 86.0257
